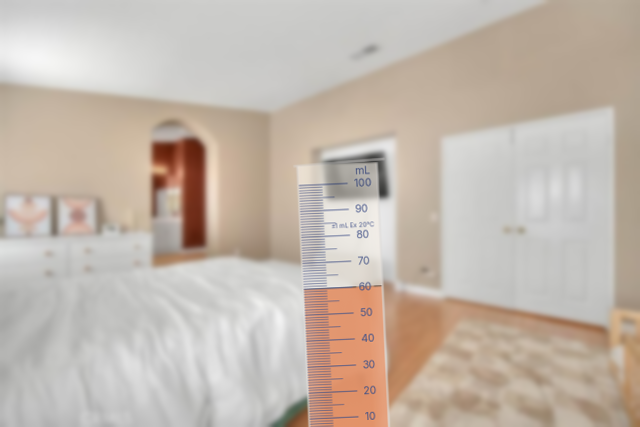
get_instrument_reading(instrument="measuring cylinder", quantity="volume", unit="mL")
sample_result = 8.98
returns 60
